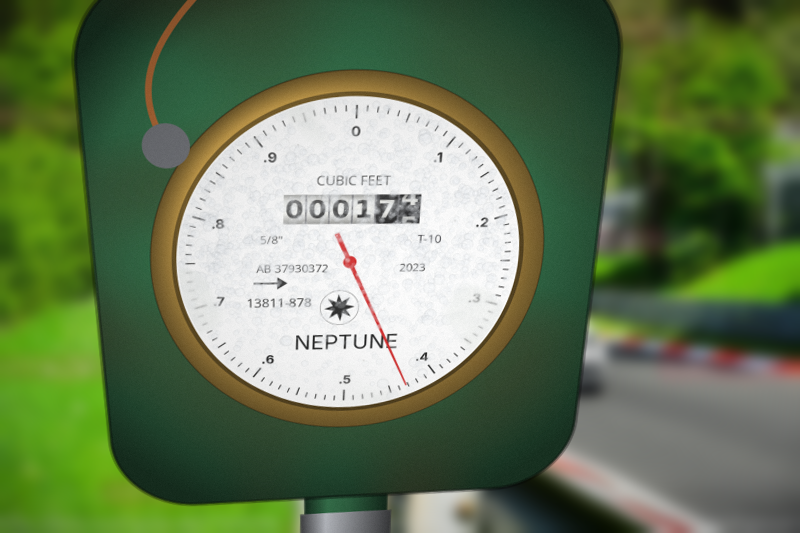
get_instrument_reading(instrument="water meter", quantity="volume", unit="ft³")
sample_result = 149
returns 174.43
